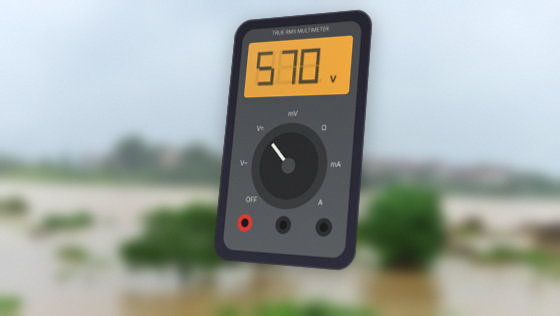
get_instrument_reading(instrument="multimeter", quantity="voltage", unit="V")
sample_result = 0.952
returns 570
